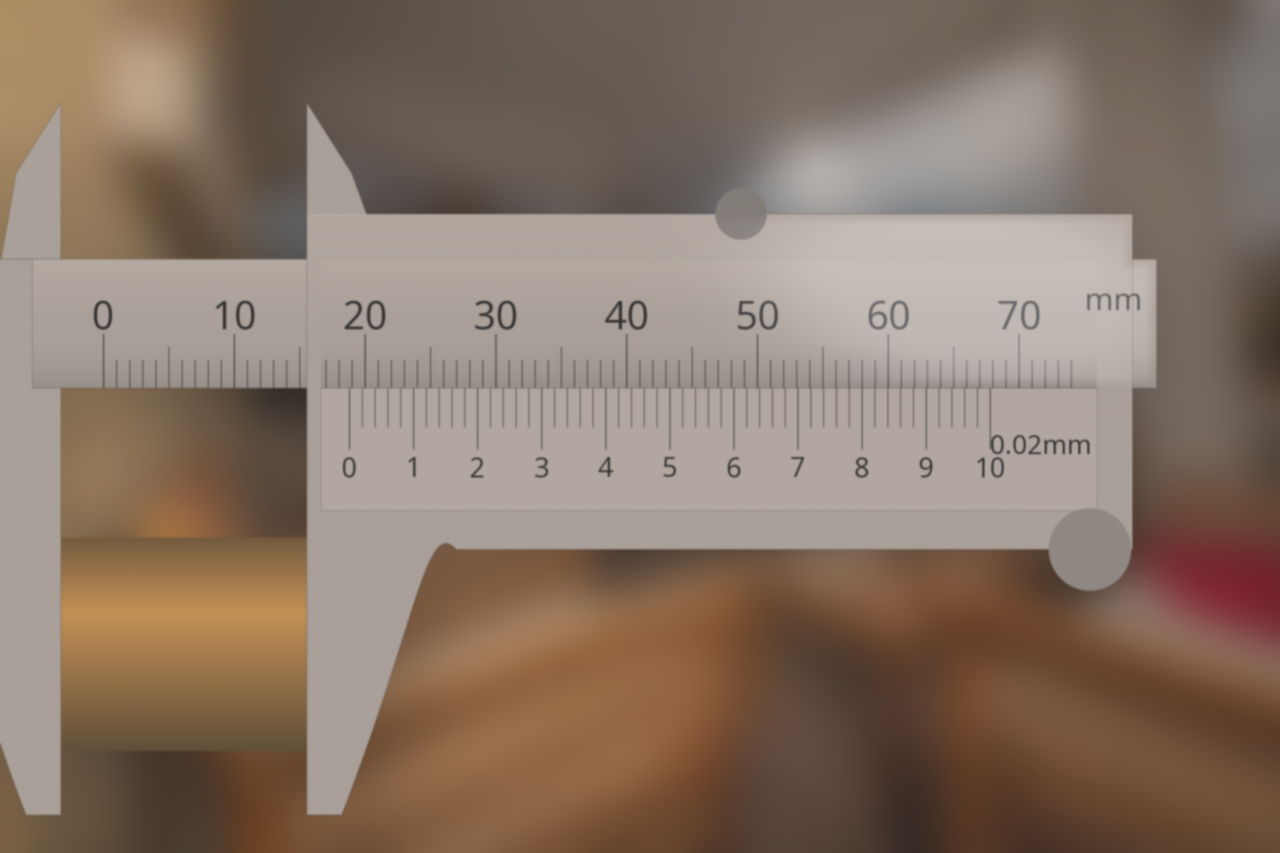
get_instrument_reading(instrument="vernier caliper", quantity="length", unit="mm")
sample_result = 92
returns 18.8
